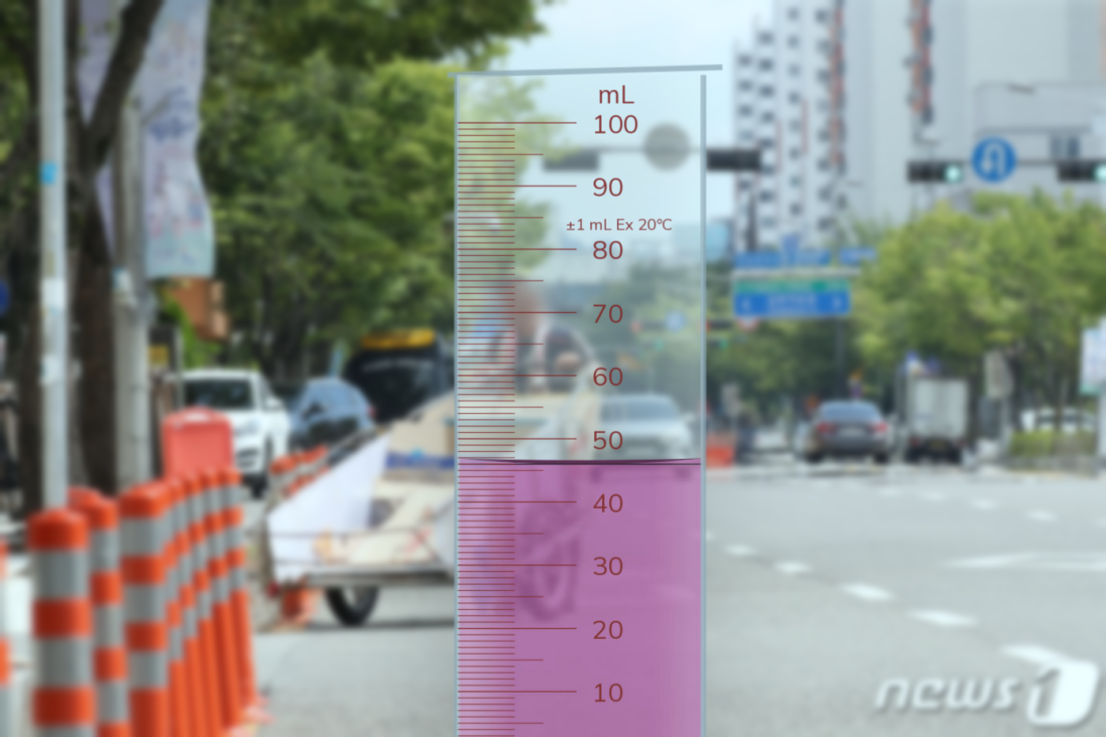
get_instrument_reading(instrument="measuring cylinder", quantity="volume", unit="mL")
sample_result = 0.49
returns 46
